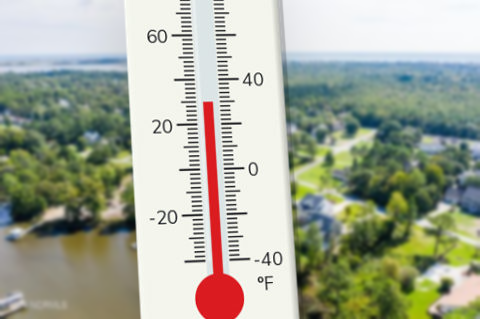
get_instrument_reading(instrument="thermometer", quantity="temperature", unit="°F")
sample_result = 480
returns 30
